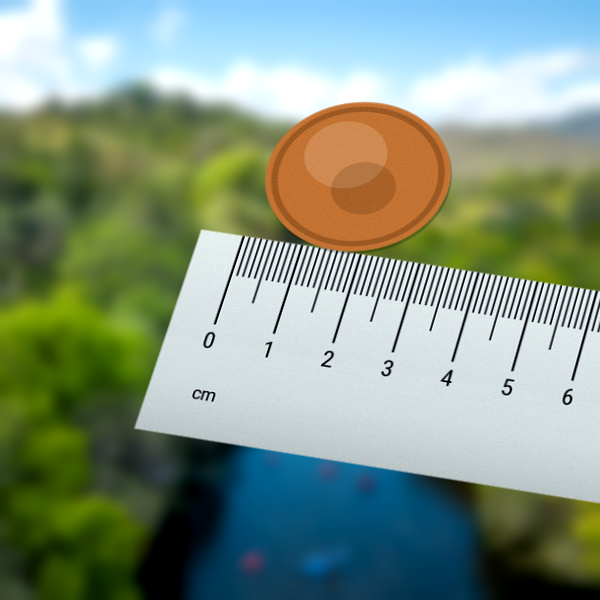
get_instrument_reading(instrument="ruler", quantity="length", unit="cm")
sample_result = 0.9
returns 3.1
